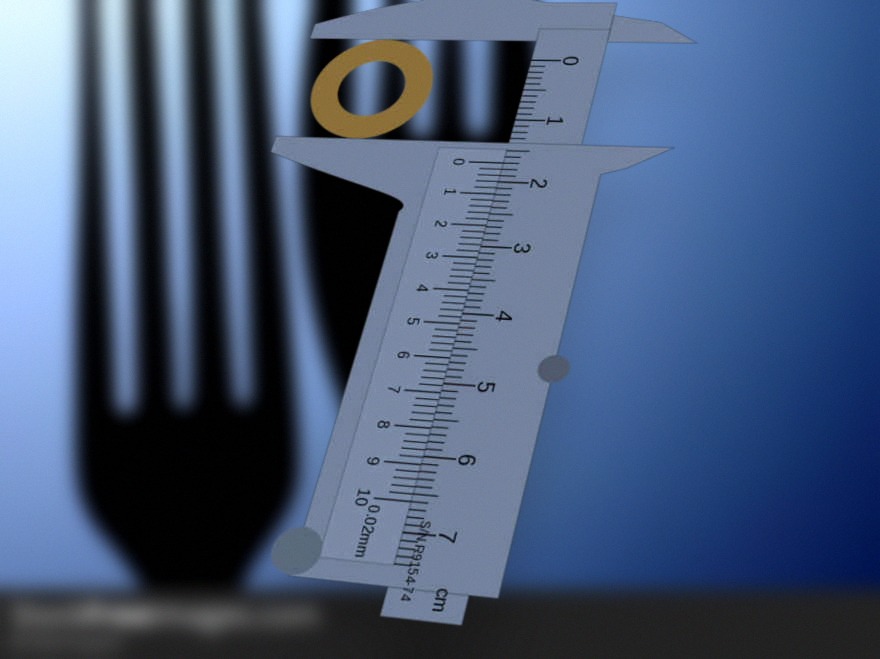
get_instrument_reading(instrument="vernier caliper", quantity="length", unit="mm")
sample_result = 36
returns 17.0
